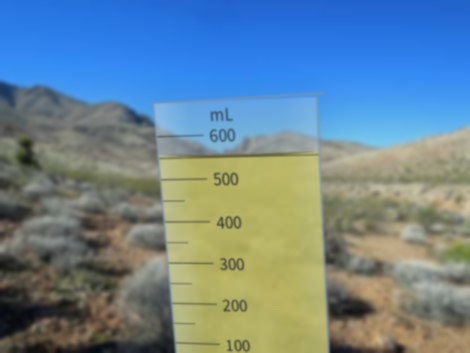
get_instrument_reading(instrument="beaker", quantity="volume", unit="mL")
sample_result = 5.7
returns 550
